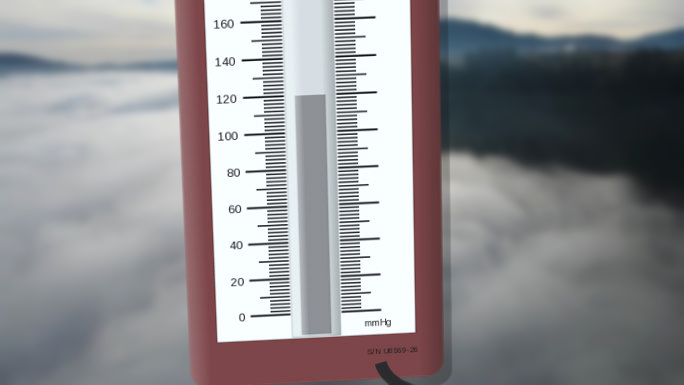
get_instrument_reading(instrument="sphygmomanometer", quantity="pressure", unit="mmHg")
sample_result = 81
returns 120
